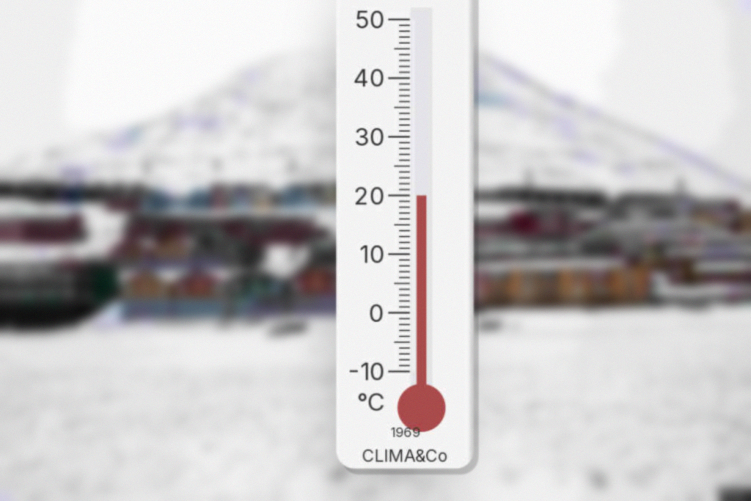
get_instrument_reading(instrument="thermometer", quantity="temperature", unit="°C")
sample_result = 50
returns 20
